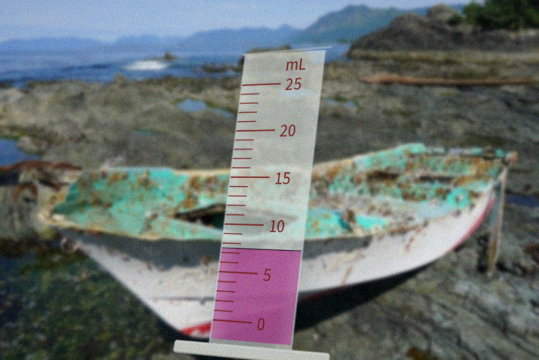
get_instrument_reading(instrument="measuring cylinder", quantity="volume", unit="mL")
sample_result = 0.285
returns 7.5
